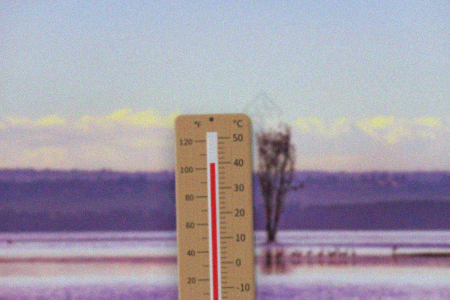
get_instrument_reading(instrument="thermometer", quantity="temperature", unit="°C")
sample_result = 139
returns 40
